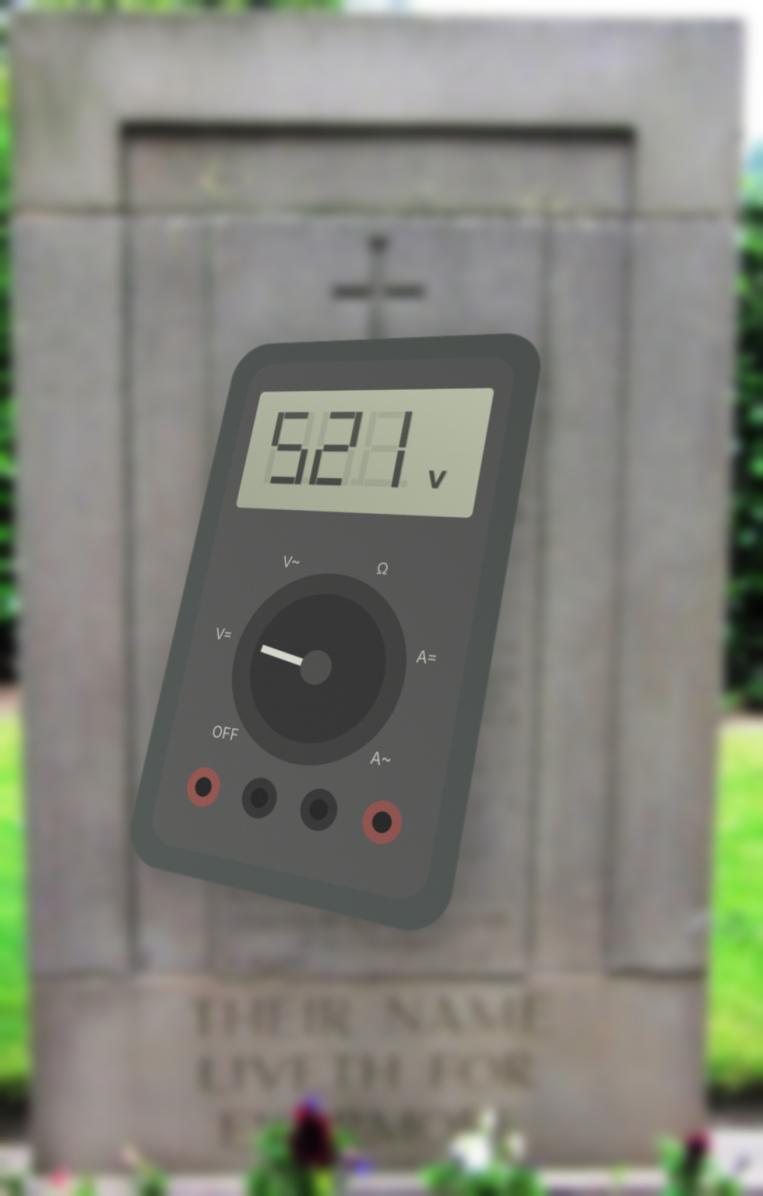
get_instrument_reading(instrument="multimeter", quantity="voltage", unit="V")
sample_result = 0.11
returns 521
